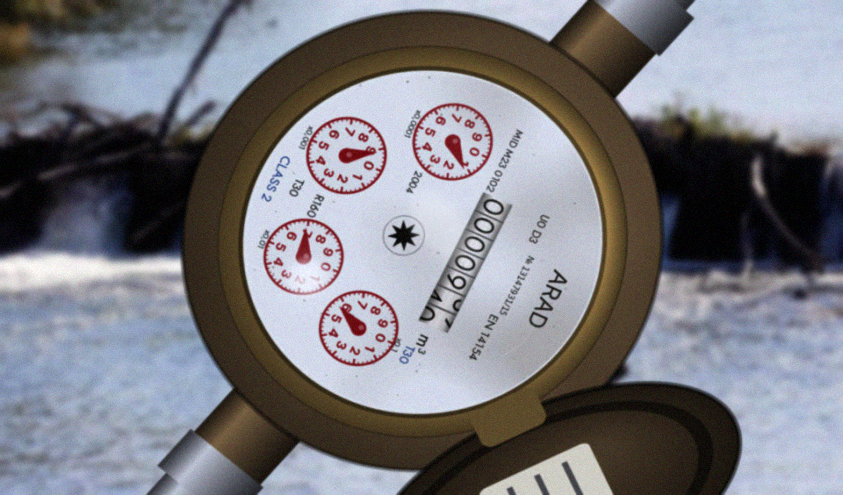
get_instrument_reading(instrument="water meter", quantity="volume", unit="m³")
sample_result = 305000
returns 939.5691
